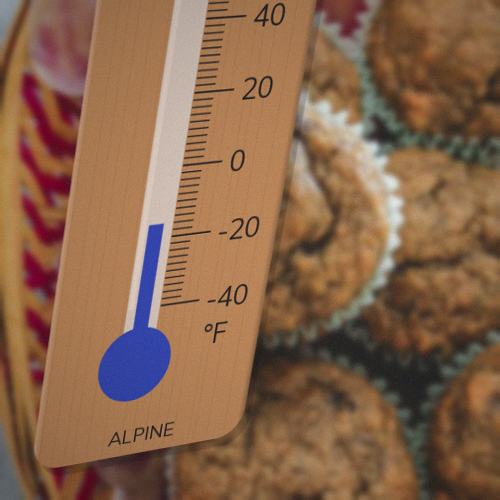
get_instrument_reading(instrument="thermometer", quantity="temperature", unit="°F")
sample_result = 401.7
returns -16
